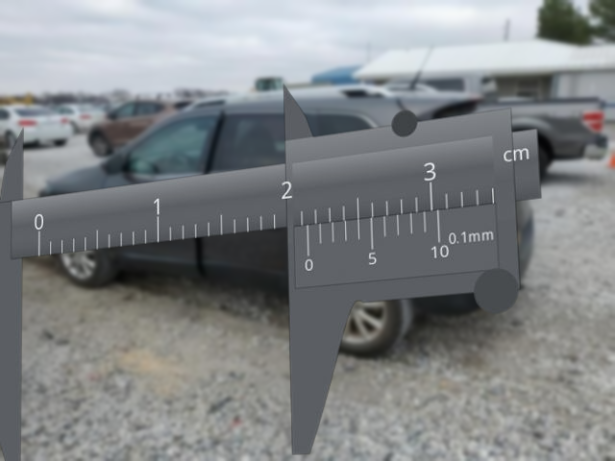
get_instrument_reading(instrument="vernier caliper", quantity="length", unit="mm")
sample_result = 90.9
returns 21.4
